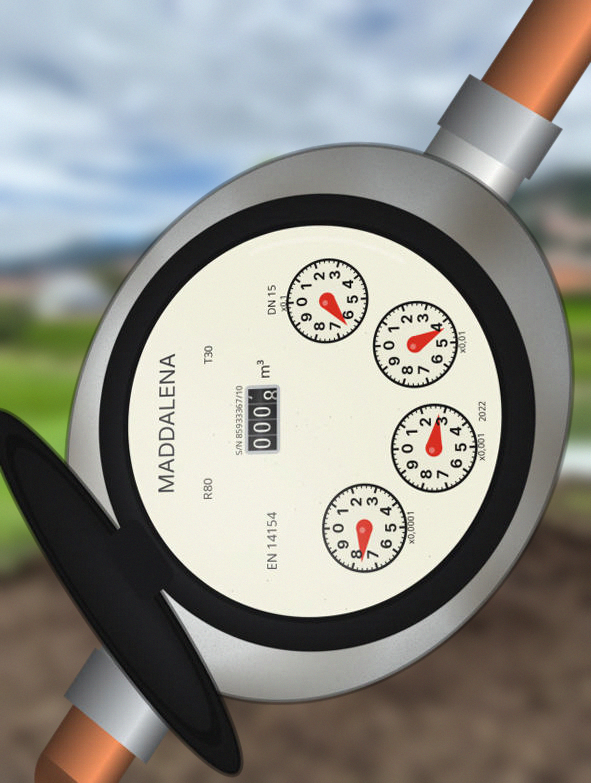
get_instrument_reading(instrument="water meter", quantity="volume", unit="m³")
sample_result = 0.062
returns 7.6427
